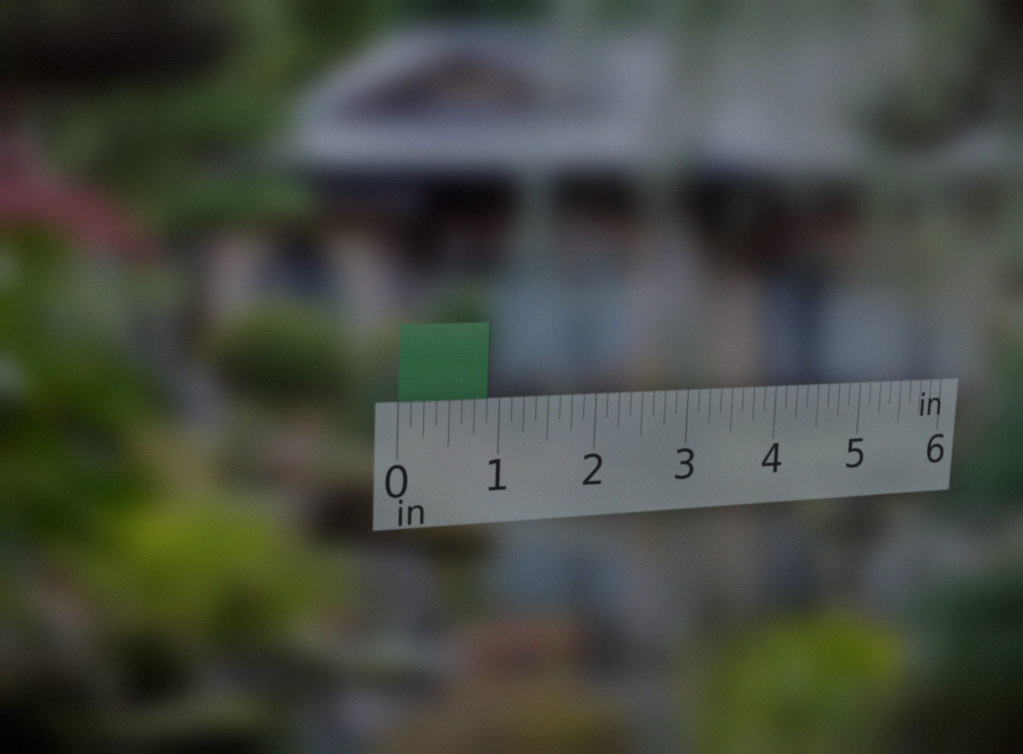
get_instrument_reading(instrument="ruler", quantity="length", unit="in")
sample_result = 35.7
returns 0.875
